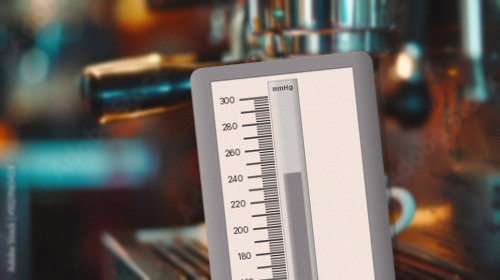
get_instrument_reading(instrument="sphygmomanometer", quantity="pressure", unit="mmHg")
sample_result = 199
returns 240
